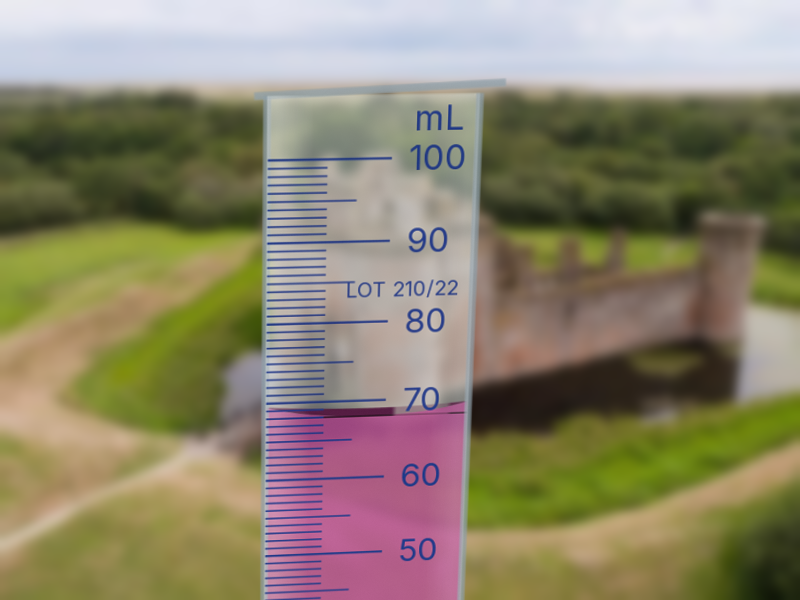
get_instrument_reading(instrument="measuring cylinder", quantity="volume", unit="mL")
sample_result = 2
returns 68
